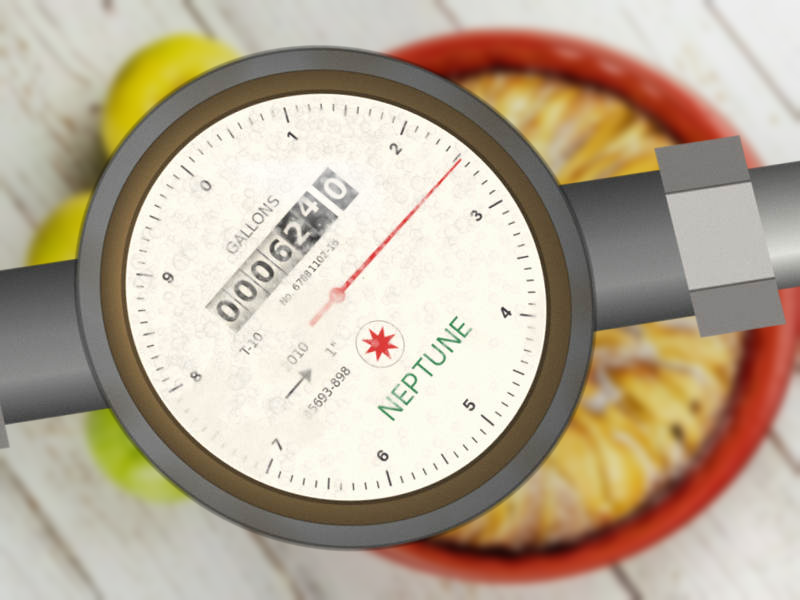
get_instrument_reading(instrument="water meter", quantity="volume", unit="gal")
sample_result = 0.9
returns 6242.5
